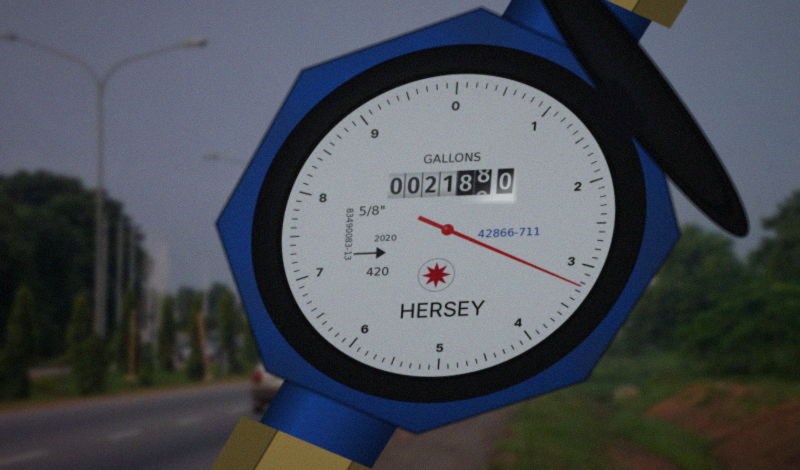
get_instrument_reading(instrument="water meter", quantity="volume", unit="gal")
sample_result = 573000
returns 21883.2
